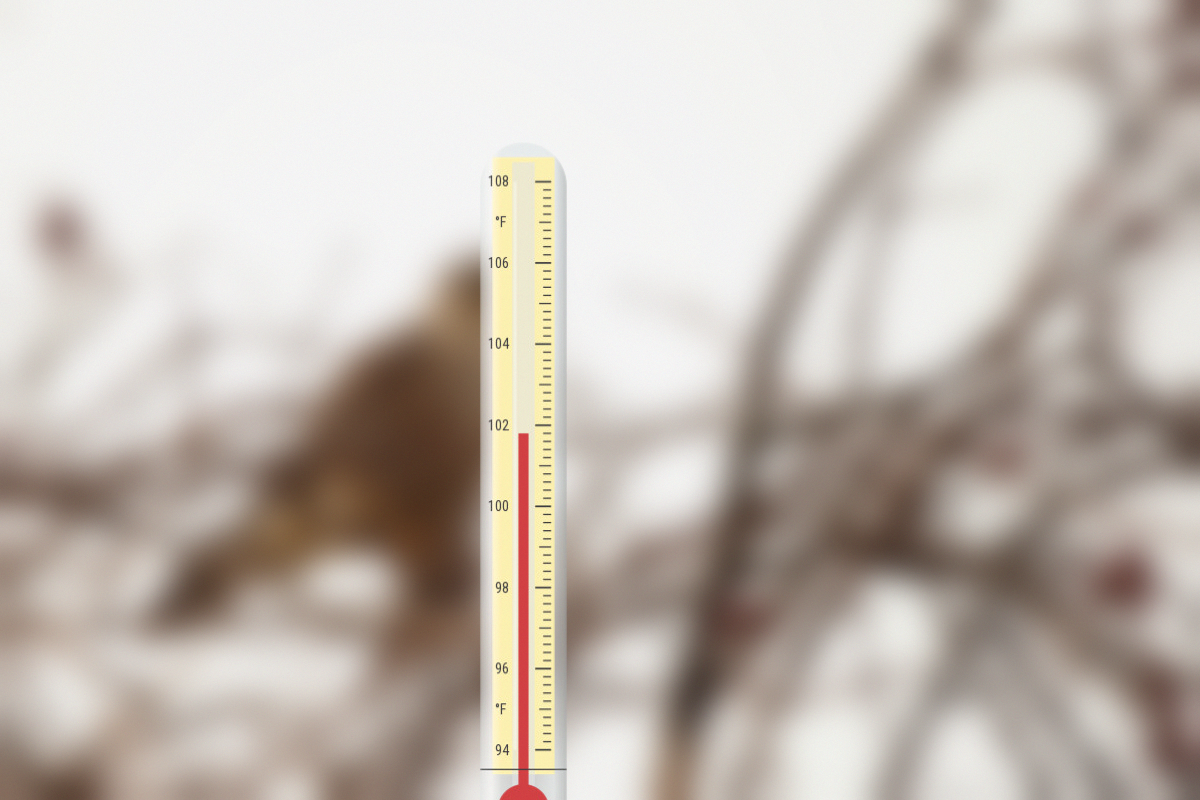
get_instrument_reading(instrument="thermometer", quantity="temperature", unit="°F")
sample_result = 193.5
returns 101.8
